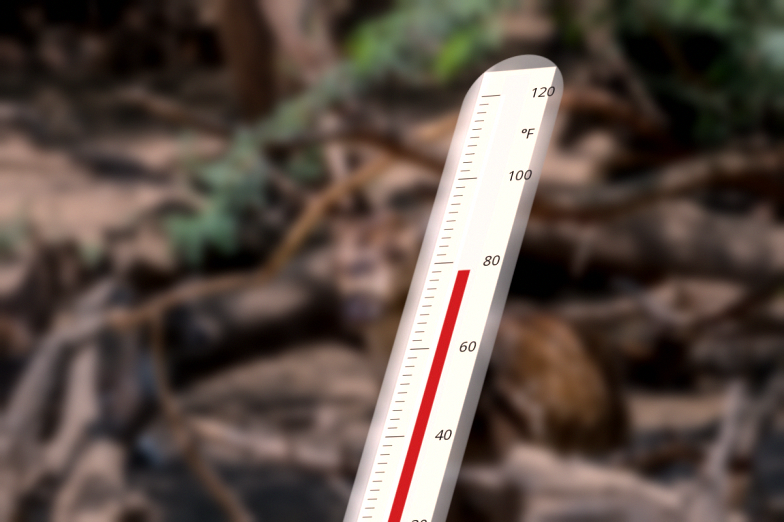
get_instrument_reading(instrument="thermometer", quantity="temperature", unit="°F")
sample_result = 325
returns 78
